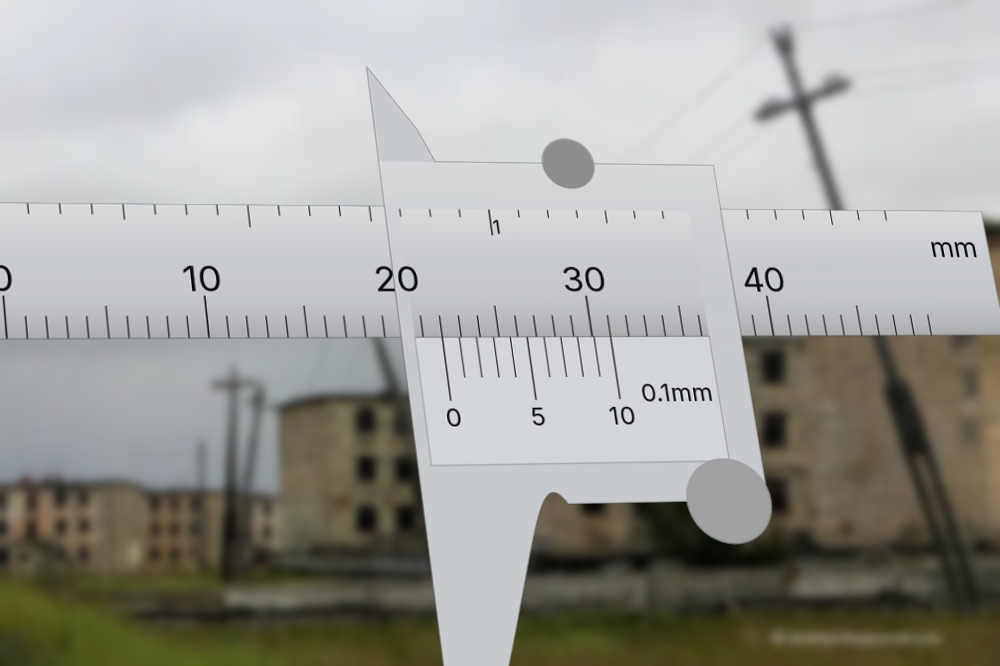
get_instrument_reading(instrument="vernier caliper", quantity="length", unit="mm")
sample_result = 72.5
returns 22.0
